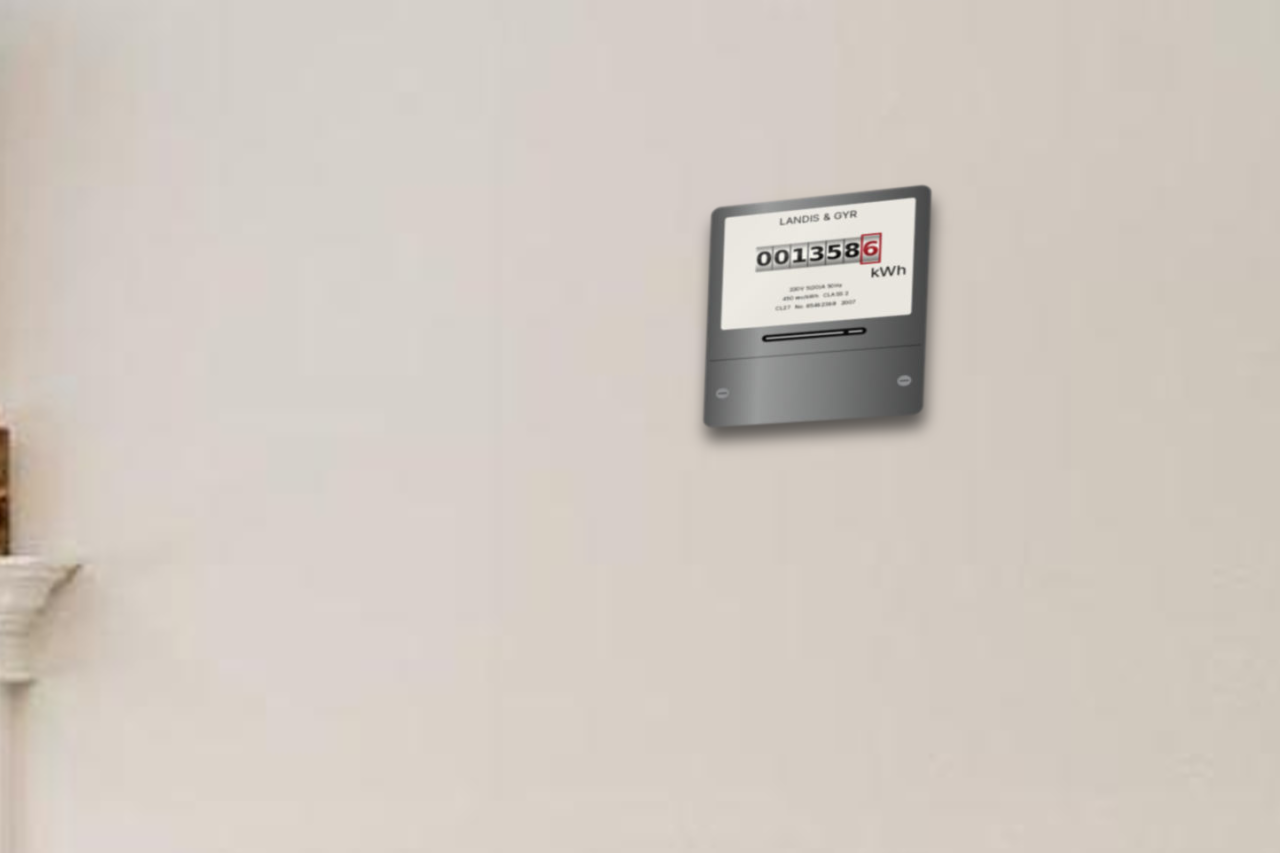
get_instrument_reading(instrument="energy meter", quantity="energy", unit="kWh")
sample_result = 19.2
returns 1358.6
